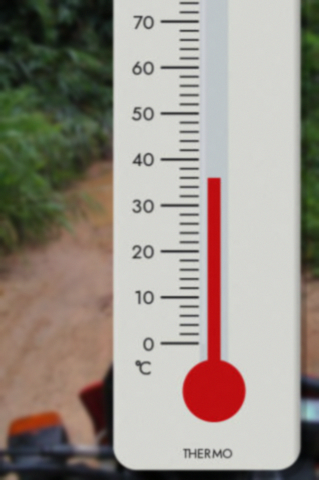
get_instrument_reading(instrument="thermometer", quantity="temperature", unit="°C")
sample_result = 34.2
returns 36
